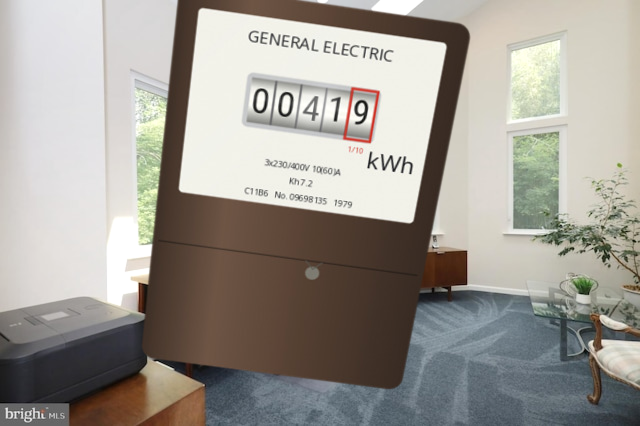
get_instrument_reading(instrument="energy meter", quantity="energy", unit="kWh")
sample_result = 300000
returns 41.9
